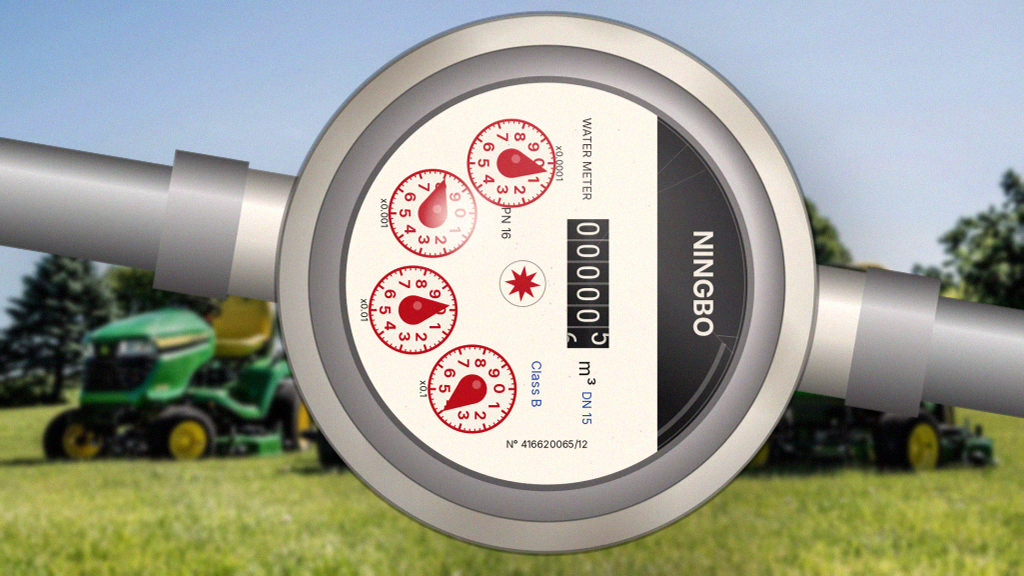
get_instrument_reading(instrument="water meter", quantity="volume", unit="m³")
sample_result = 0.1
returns 5.3980
